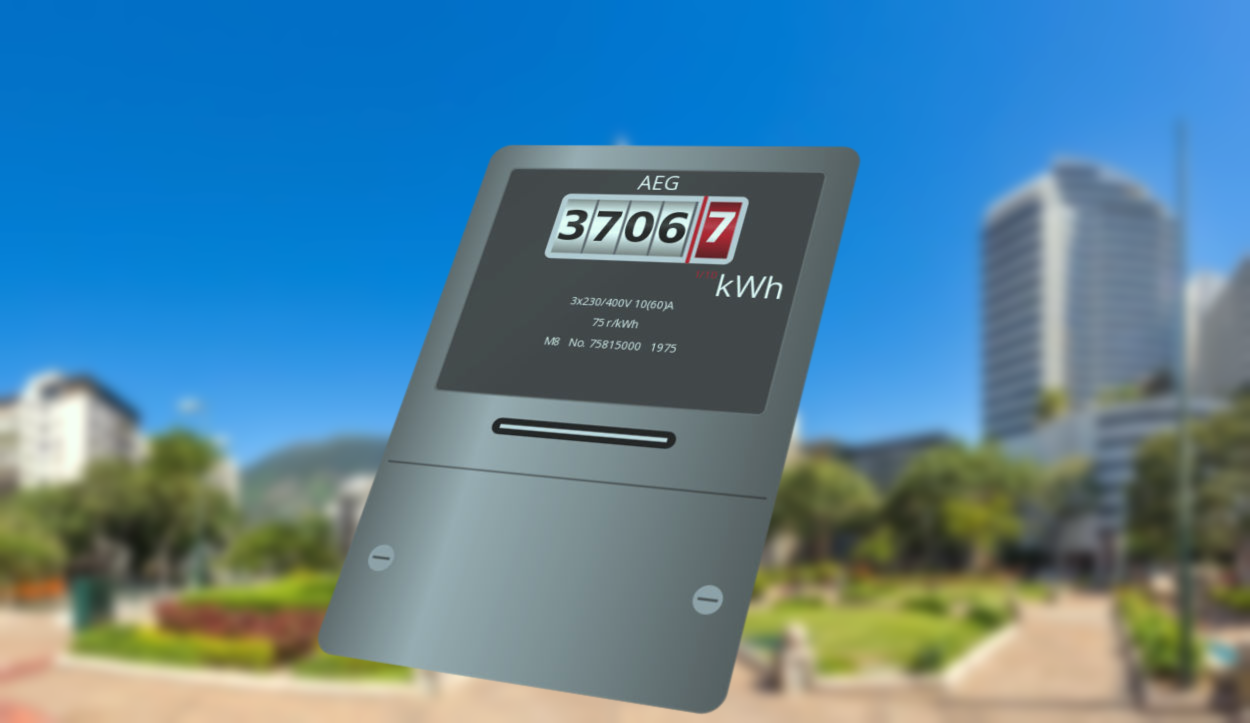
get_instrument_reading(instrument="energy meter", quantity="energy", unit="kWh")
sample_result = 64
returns 3706.7
